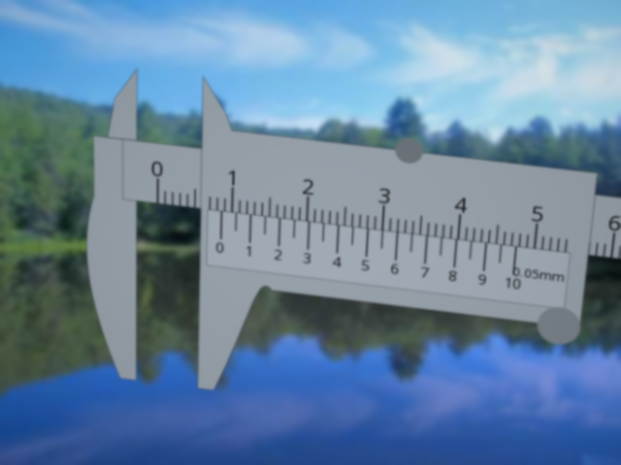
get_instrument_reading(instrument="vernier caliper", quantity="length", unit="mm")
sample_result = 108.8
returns 8.6
